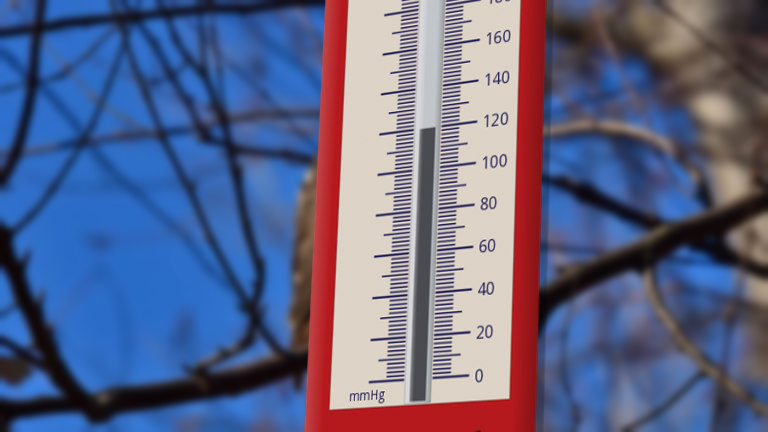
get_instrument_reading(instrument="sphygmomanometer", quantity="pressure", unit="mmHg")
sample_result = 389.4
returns 120
